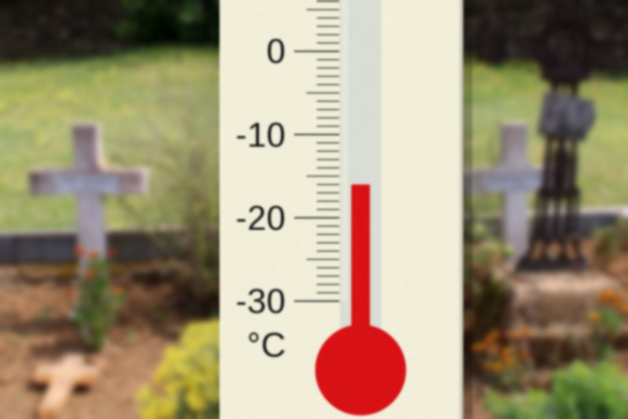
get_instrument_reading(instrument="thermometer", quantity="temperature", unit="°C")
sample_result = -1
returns -16
